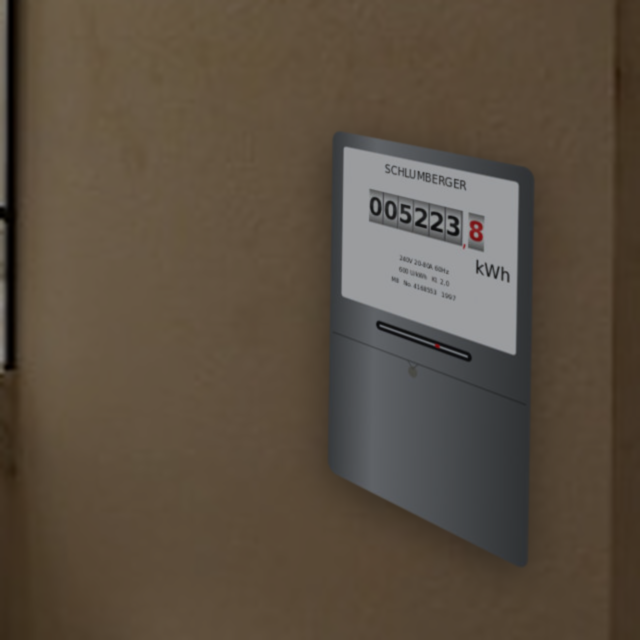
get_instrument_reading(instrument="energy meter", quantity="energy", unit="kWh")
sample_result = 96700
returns 5223.8
